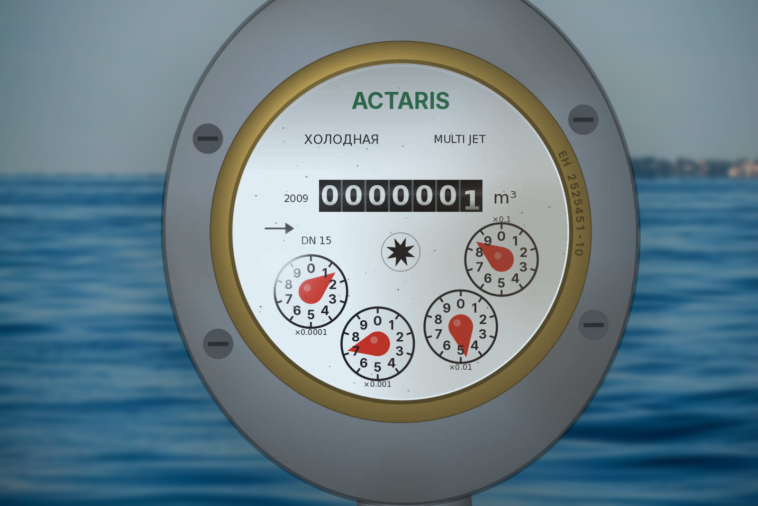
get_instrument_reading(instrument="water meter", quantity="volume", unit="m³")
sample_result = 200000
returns 0.8471
